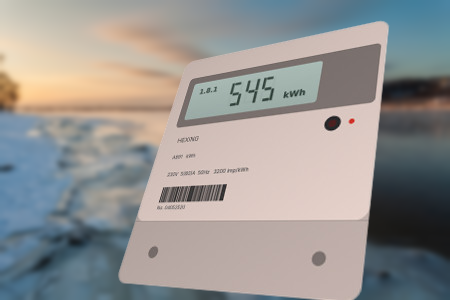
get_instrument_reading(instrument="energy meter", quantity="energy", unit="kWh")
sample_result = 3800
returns 545
